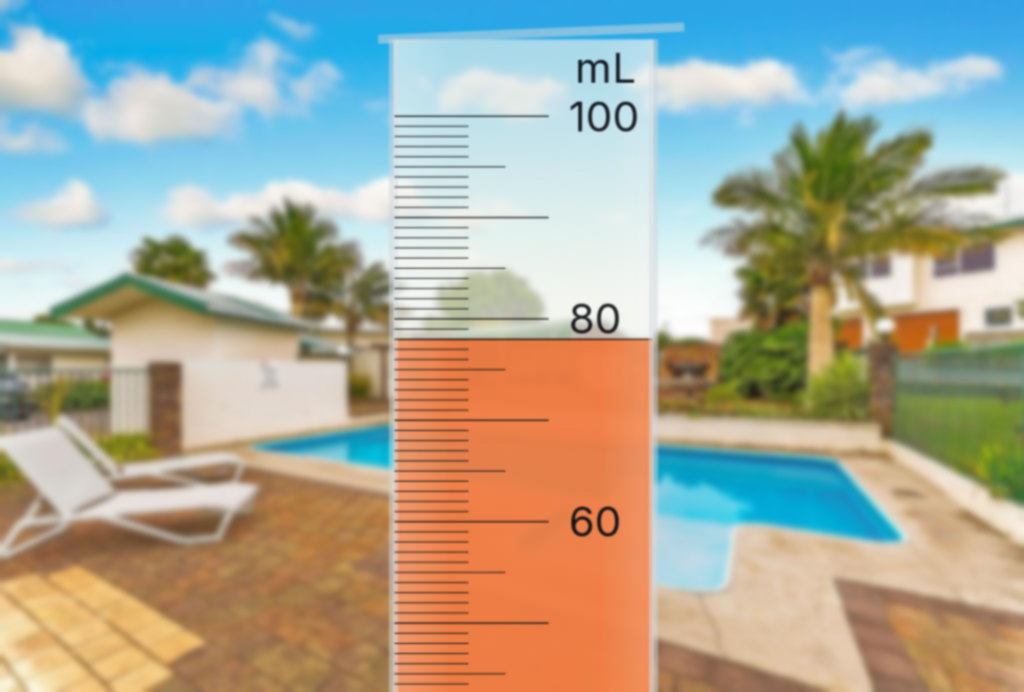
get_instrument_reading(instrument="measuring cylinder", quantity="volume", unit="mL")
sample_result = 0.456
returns 78
